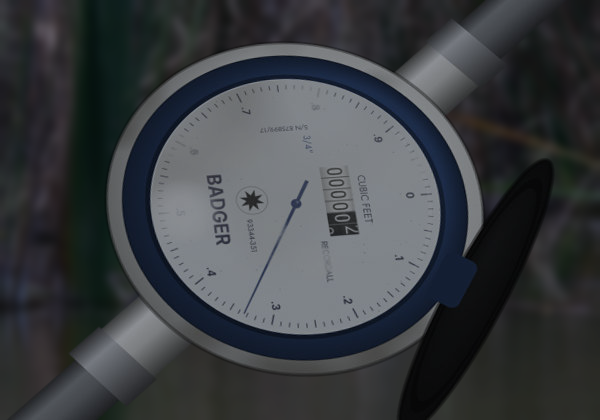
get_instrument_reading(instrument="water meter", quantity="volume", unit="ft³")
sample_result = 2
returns 2.33
